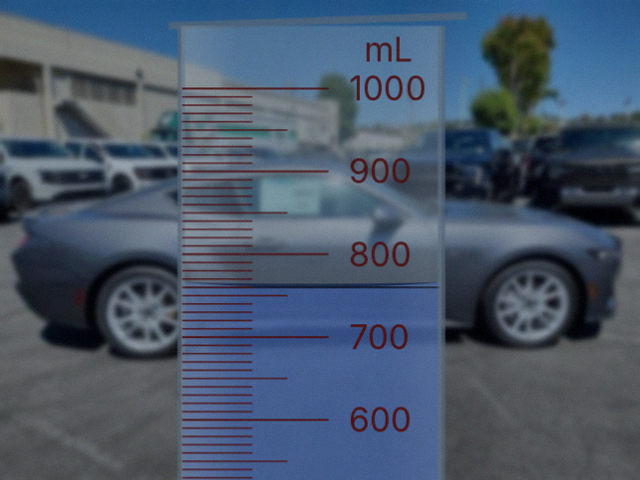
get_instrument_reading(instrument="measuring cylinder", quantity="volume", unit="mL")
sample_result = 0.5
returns 760
